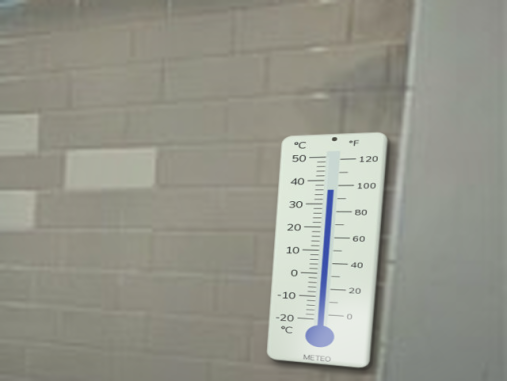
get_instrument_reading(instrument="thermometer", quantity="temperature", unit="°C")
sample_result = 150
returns 36
